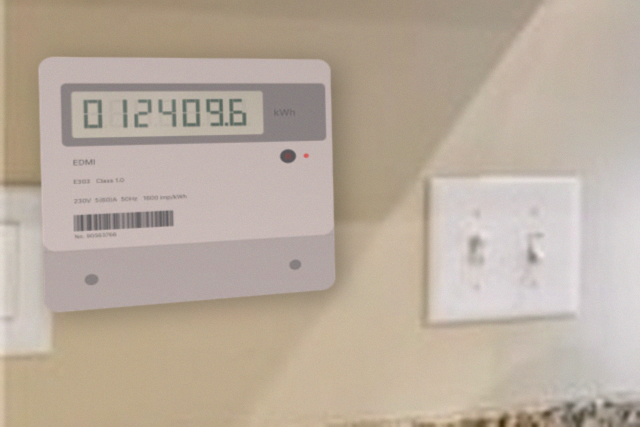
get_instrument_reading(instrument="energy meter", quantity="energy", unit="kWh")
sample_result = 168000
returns 12409.6
